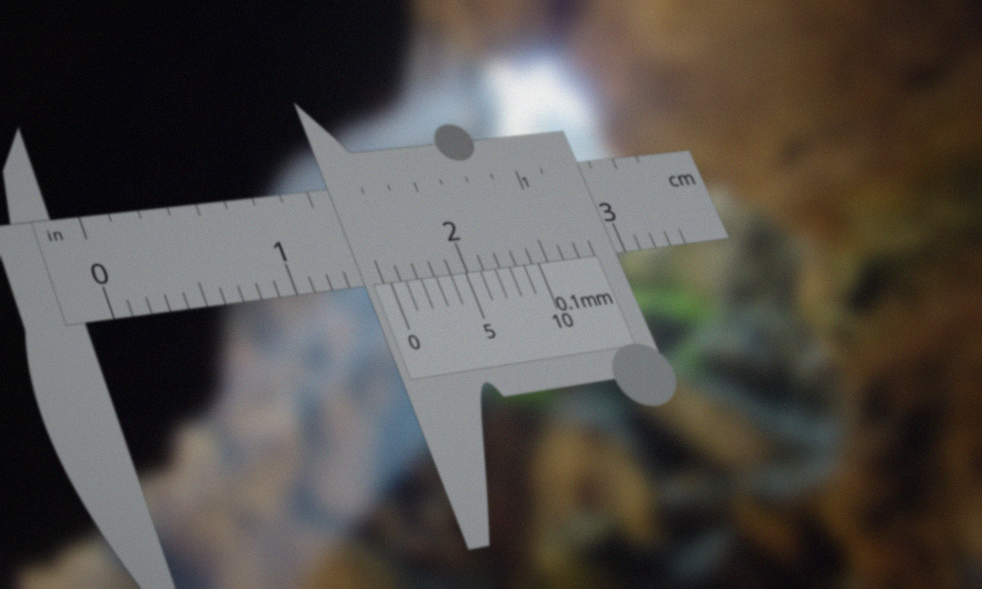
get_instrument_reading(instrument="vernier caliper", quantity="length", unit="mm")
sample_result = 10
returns 15.4
